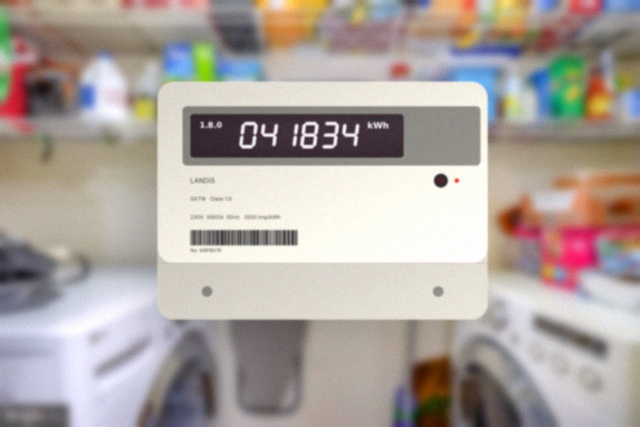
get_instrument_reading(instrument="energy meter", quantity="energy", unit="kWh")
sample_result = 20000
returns 41834
